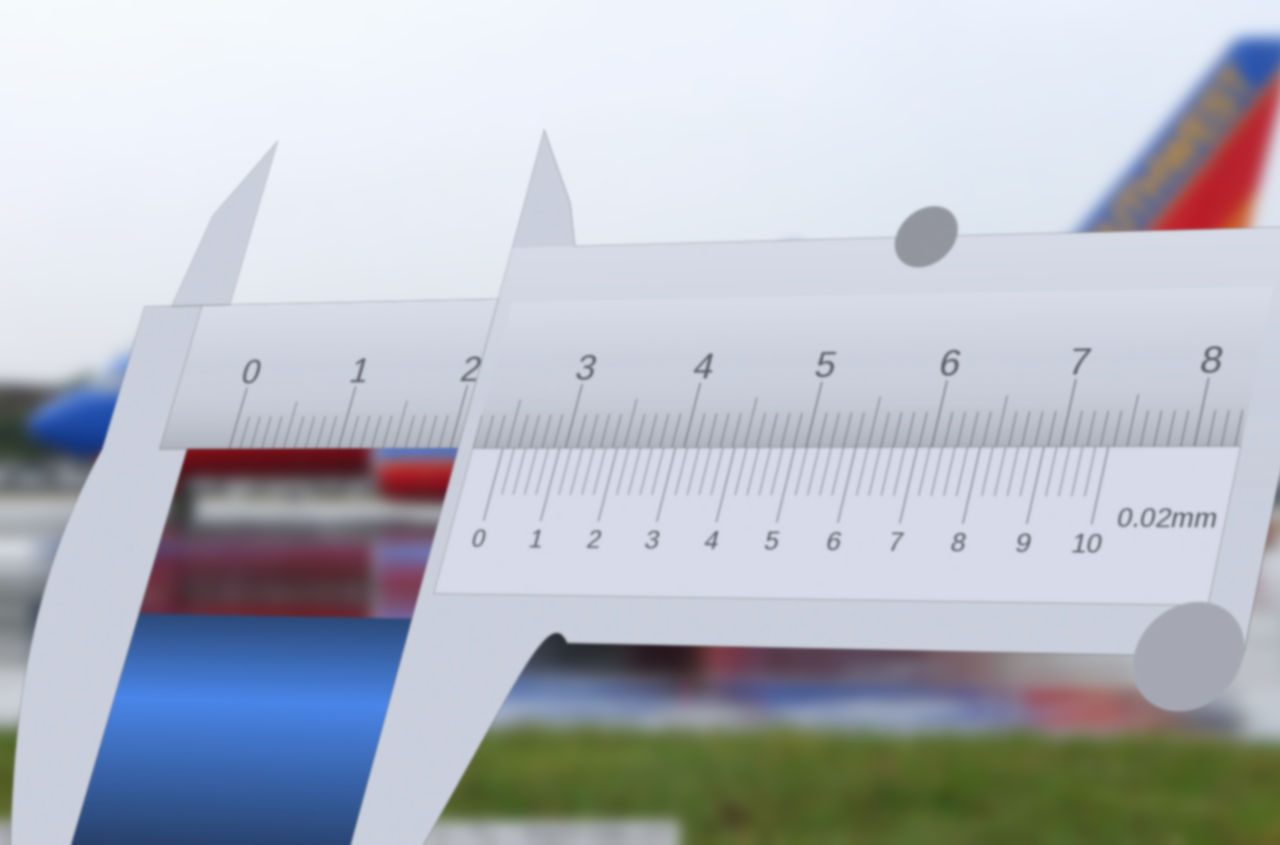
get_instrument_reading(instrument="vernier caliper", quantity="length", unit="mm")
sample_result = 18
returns 24.6
